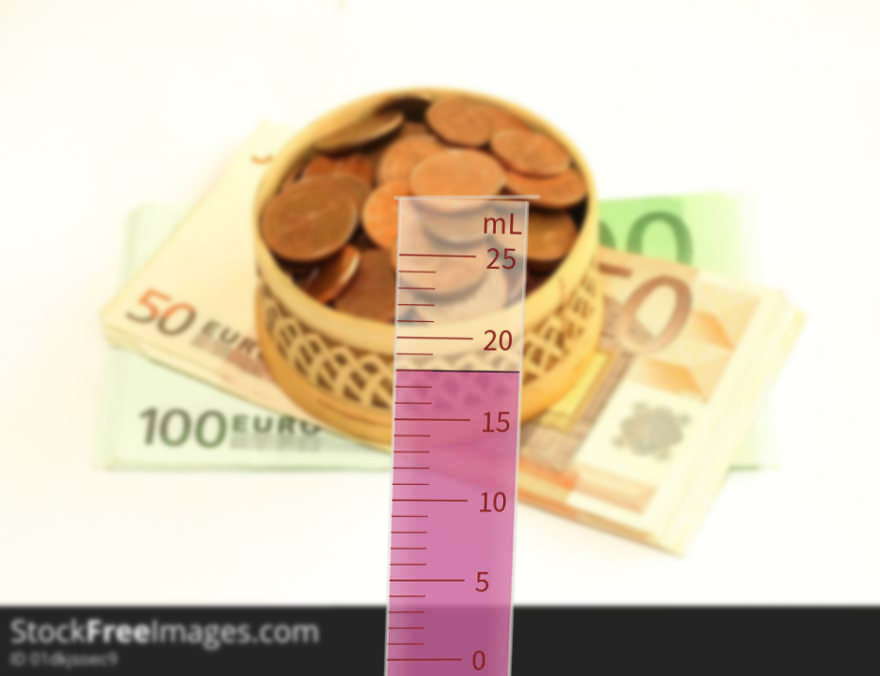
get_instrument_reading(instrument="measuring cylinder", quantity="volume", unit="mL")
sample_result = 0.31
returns 18
